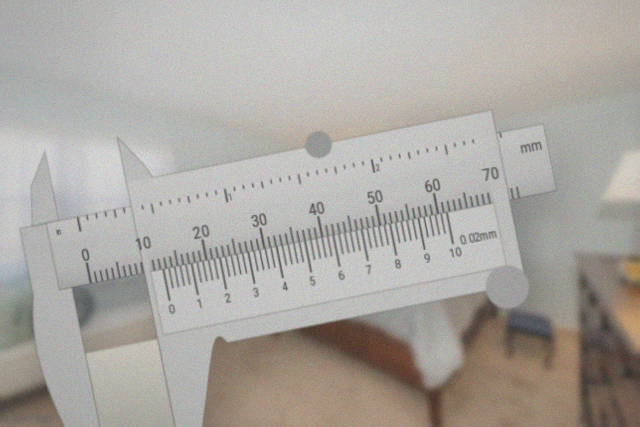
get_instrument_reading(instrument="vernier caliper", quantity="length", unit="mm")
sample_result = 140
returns 12.5
